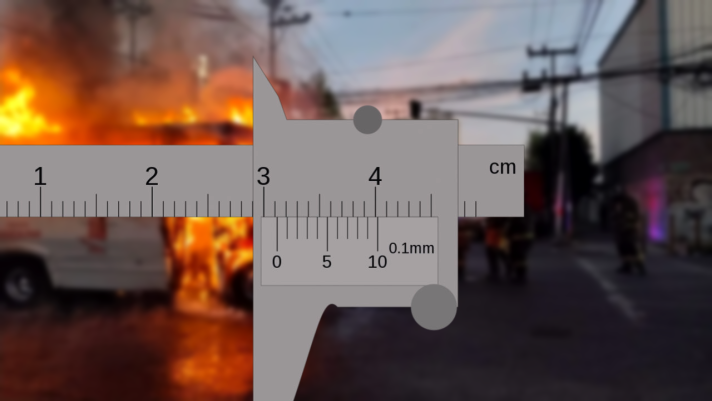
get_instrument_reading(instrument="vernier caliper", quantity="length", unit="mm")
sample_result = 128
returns 31.2
